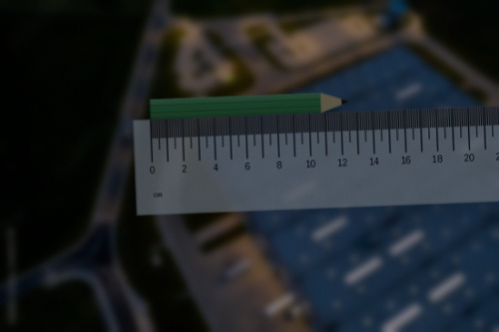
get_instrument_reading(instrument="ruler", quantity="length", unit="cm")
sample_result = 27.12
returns 12.5
